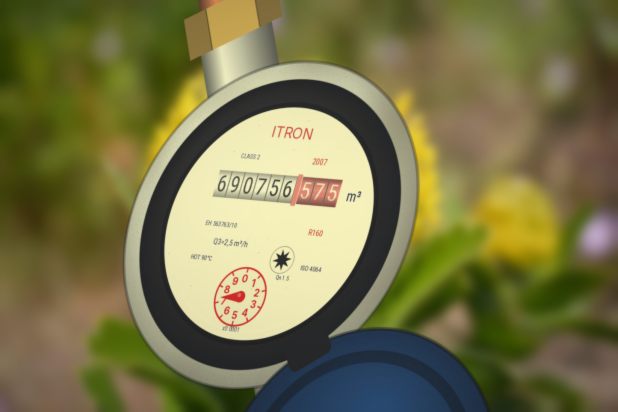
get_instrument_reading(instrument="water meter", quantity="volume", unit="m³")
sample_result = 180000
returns 690756.5757
